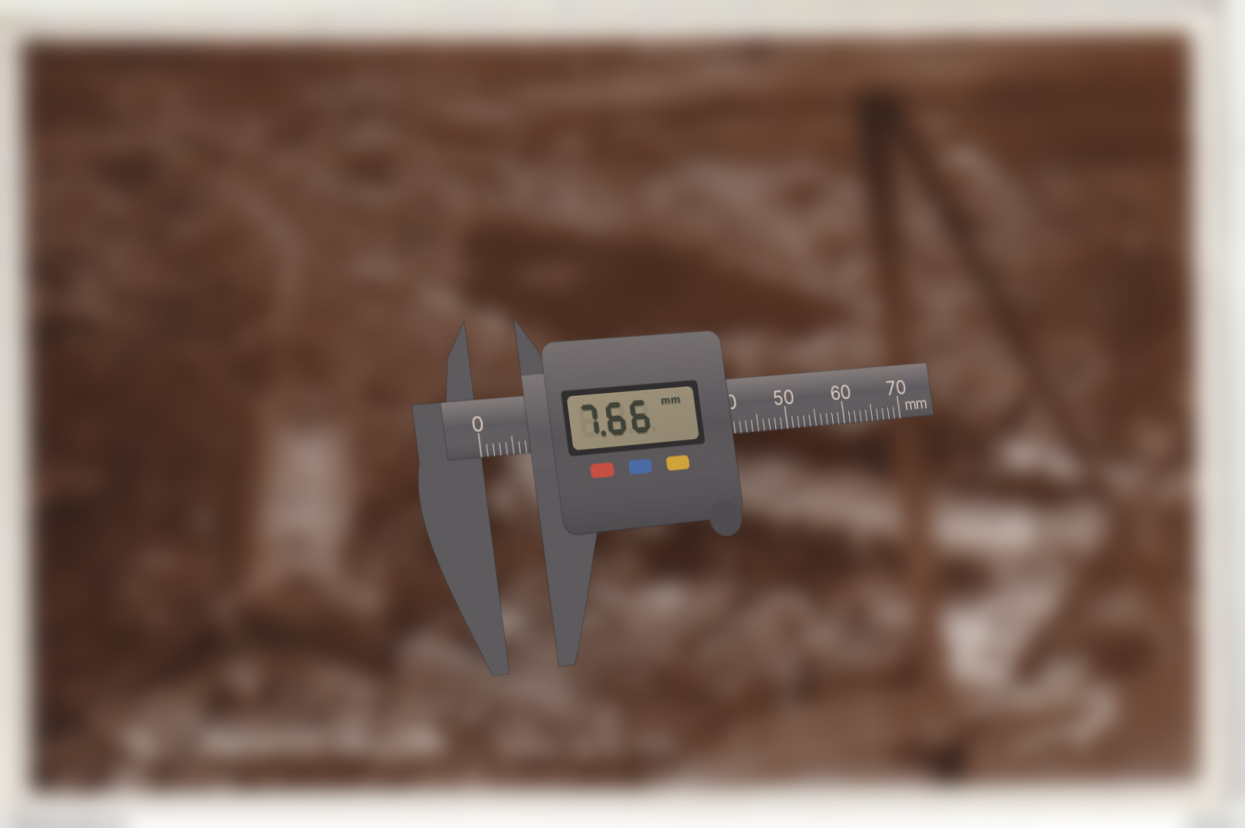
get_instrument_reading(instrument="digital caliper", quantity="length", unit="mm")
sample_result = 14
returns 7.66
